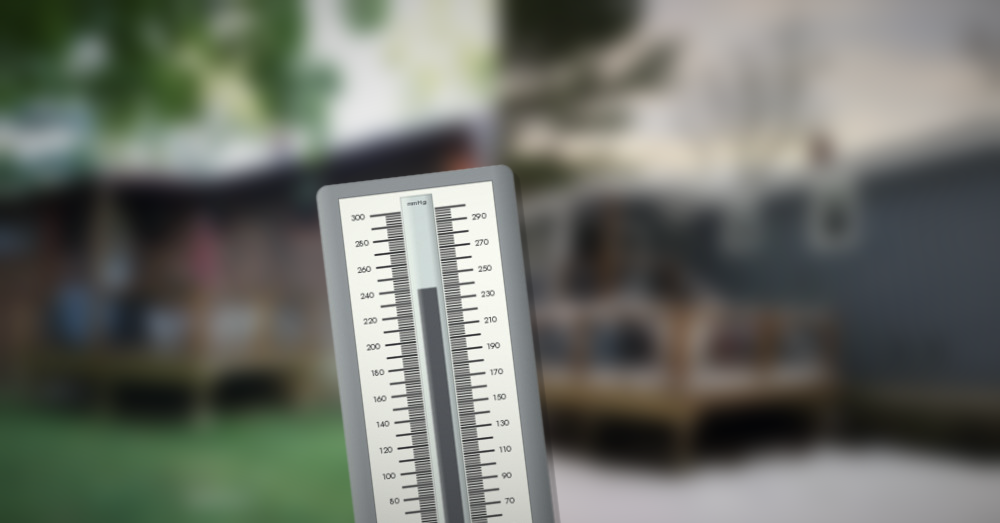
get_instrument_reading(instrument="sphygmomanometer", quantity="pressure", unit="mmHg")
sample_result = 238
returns 240
